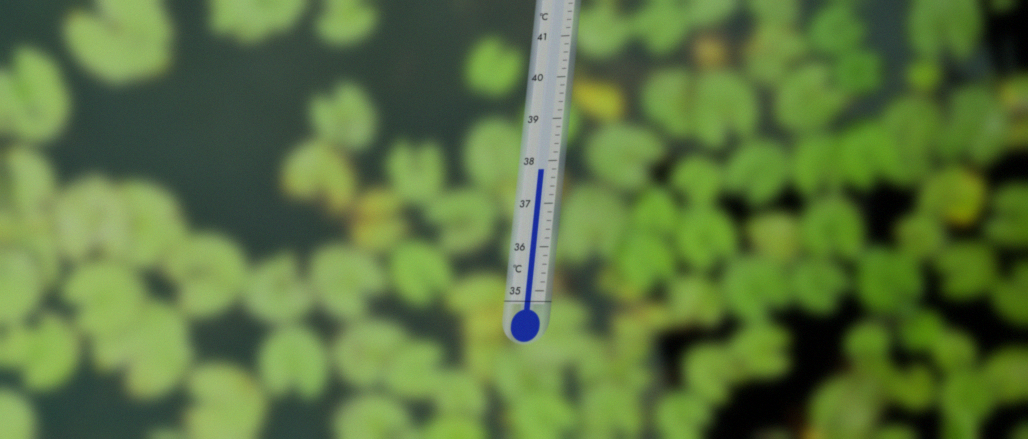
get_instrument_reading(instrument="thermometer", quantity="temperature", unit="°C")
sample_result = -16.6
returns 37.8
